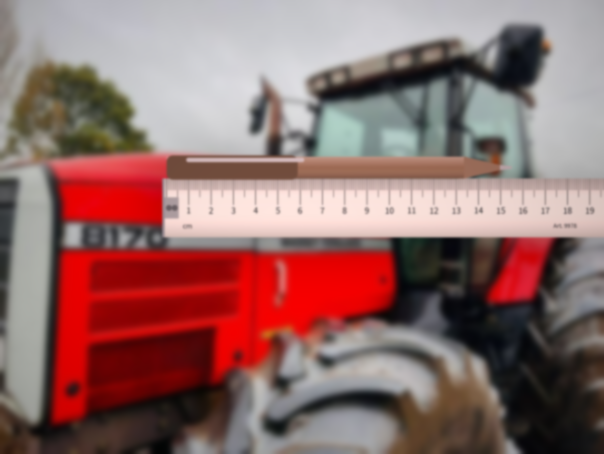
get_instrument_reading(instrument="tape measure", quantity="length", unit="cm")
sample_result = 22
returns 15.5
